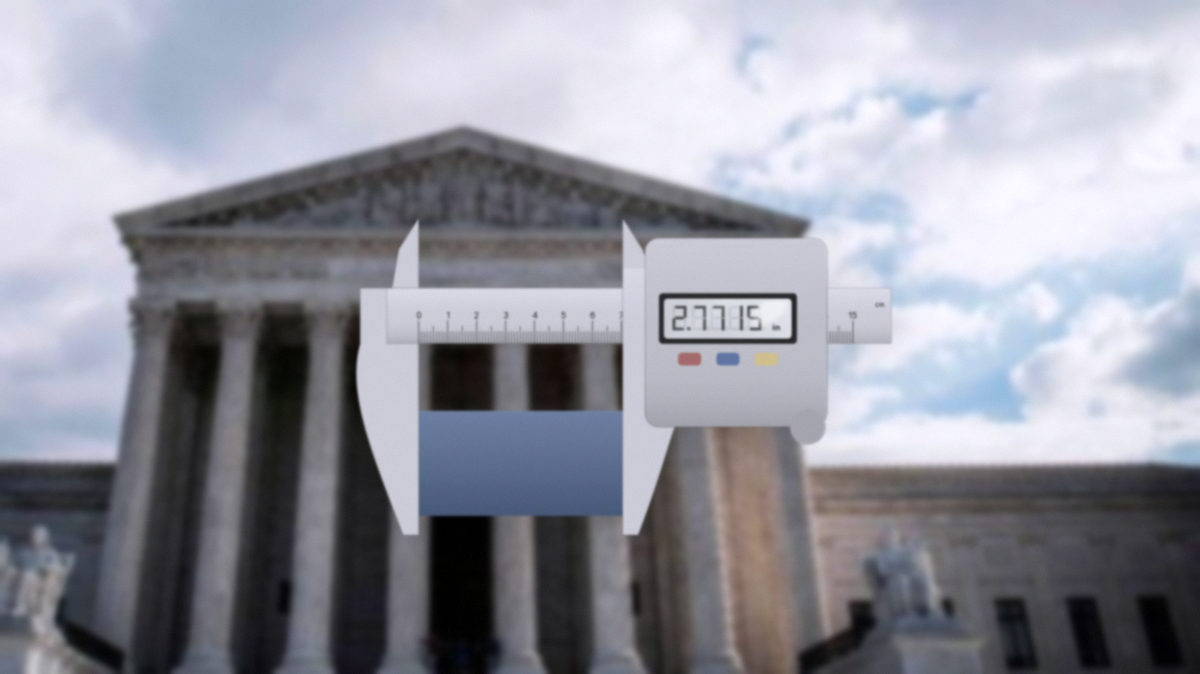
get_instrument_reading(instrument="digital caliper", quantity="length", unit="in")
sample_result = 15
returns 2.7715
